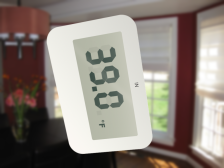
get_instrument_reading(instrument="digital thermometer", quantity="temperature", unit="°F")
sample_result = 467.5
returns 39.0
